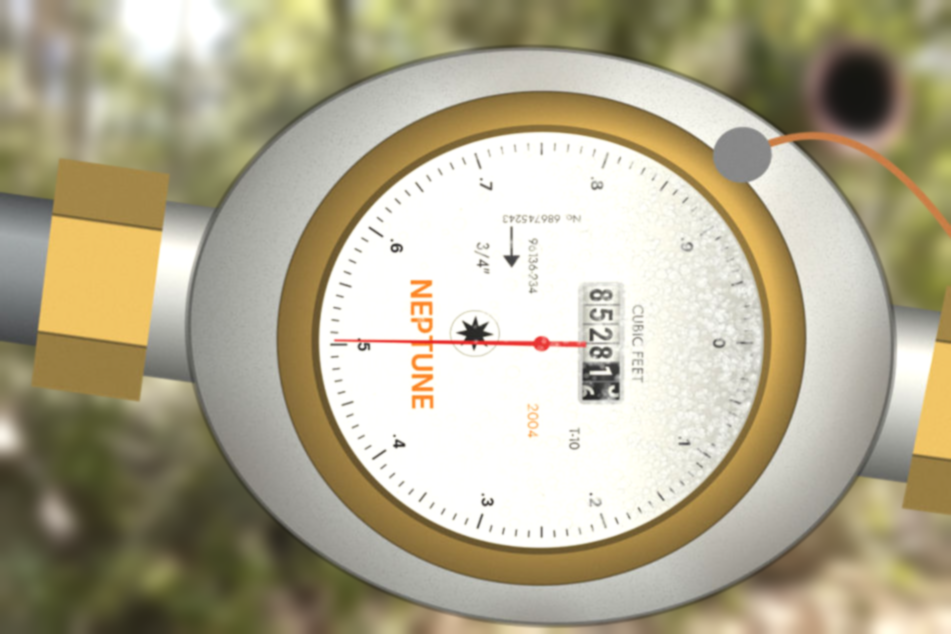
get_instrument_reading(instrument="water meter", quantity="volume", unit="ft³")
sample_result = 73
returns 852815.50
